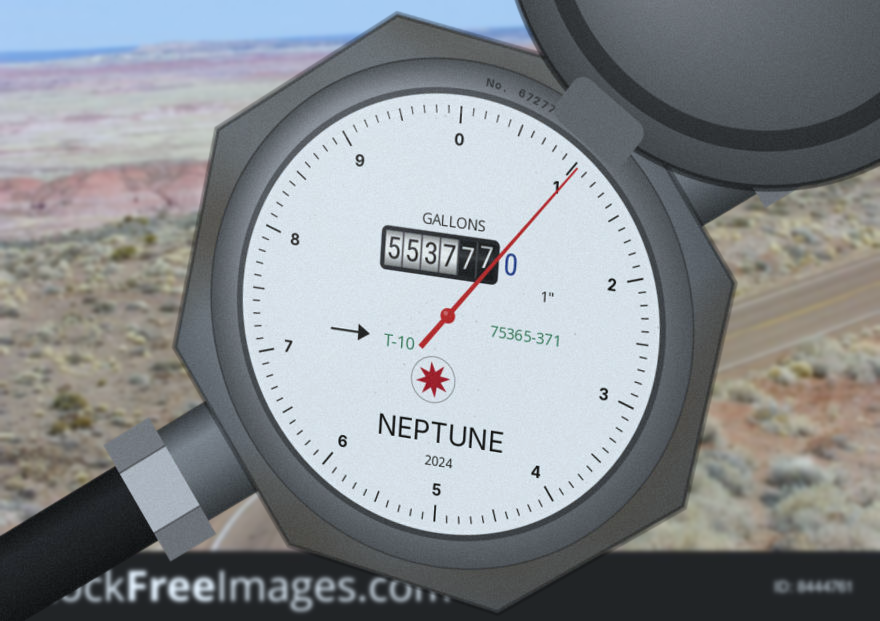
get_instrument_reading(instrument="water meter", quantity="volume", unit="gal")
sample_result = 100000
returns 5537771.0
